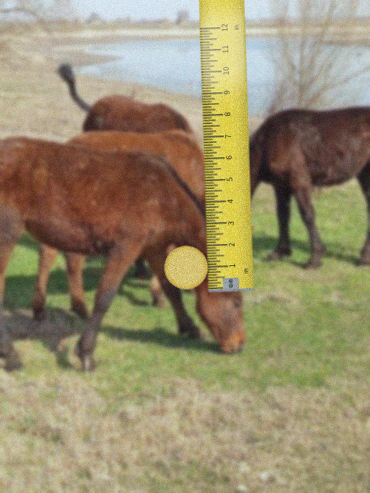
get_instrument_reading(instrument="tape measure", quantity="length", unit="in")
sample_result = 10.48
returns 2
